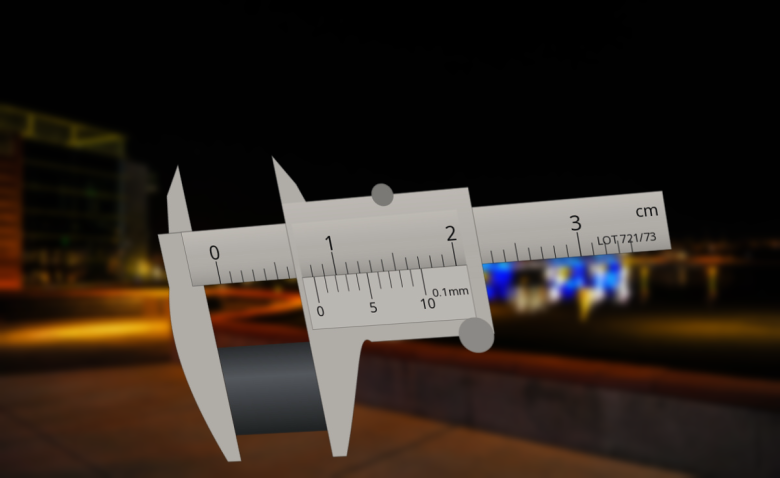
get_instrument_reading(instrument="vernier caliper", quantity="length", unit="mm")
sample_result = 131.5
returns 8.1
